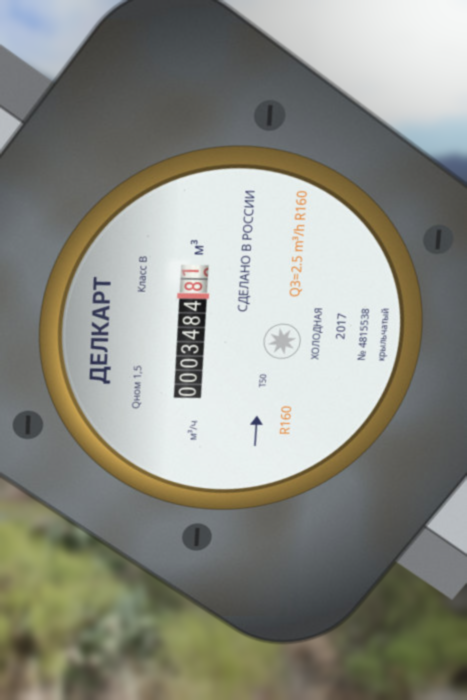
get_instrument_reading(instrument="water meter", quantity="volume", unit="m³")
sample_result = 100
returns 3484.81
